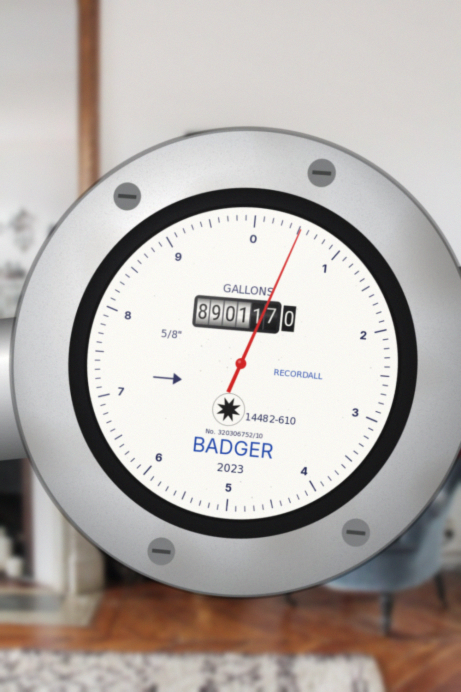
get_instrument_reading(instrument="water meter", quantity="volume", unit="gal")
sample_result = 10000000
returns 8901170.5
